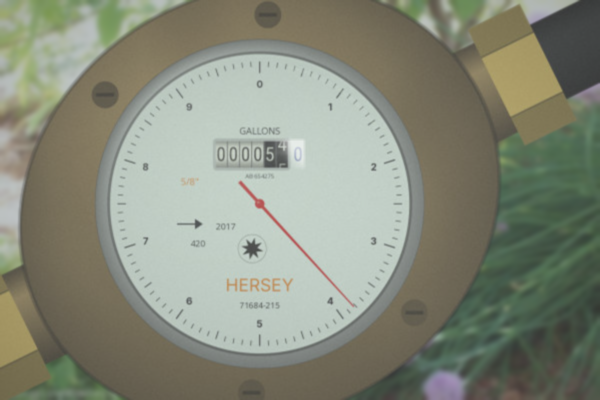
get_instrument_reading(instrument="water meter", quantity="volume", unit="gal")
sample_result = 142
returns 543.8
